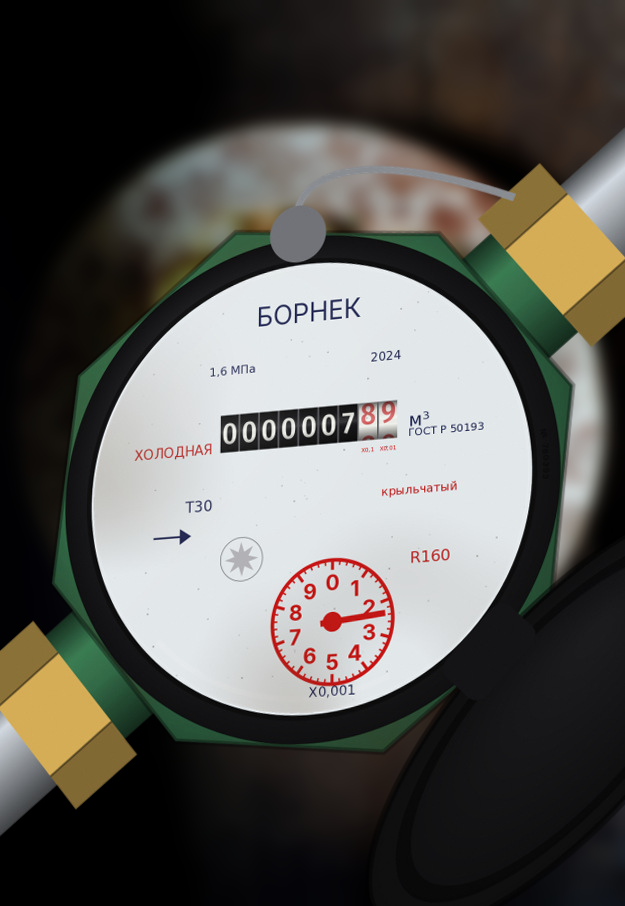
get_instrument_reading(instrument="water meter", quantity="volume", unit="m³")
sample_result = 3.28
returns 7.892
